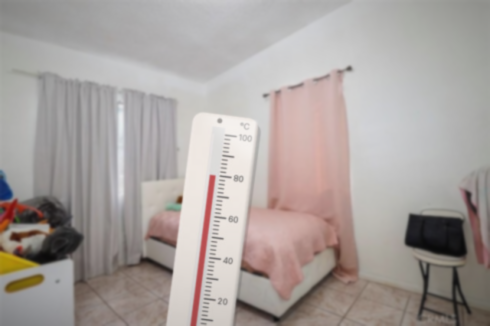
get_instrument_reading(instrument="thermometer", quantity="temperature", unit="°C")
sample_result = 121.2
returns 80
